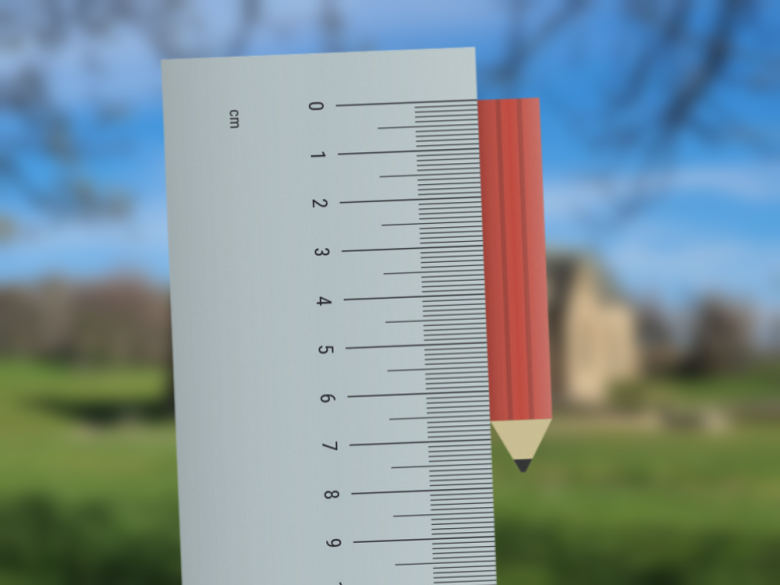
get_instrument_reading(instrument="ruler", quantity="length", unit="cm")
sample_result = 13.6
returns 7.7
